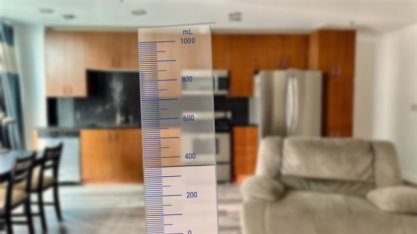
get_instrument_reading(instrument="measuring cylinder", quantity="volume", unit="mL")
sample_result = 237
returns 350
